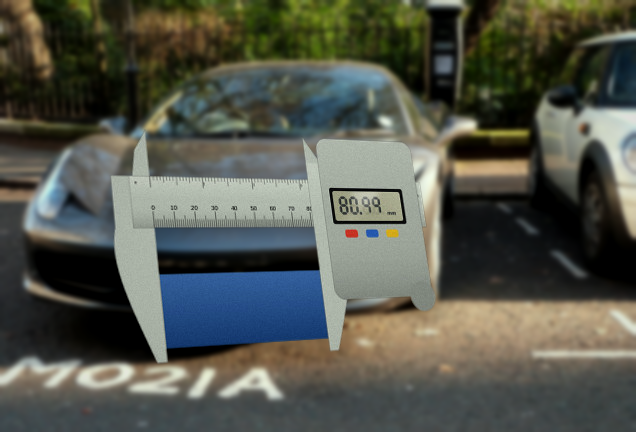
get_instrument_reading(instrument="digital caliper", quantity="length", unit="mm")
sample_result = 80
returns 80.99
